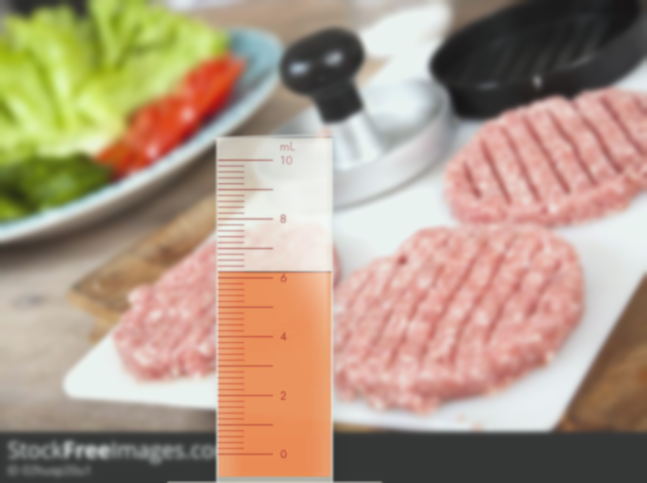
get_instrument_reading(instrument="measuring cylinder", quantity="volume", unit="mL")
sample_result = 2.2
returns 6.2
